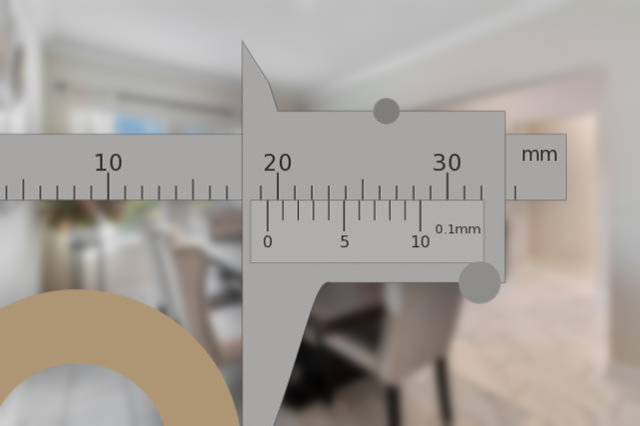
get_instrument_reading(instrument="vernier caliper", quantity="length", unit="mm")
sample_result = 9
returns 19.4
